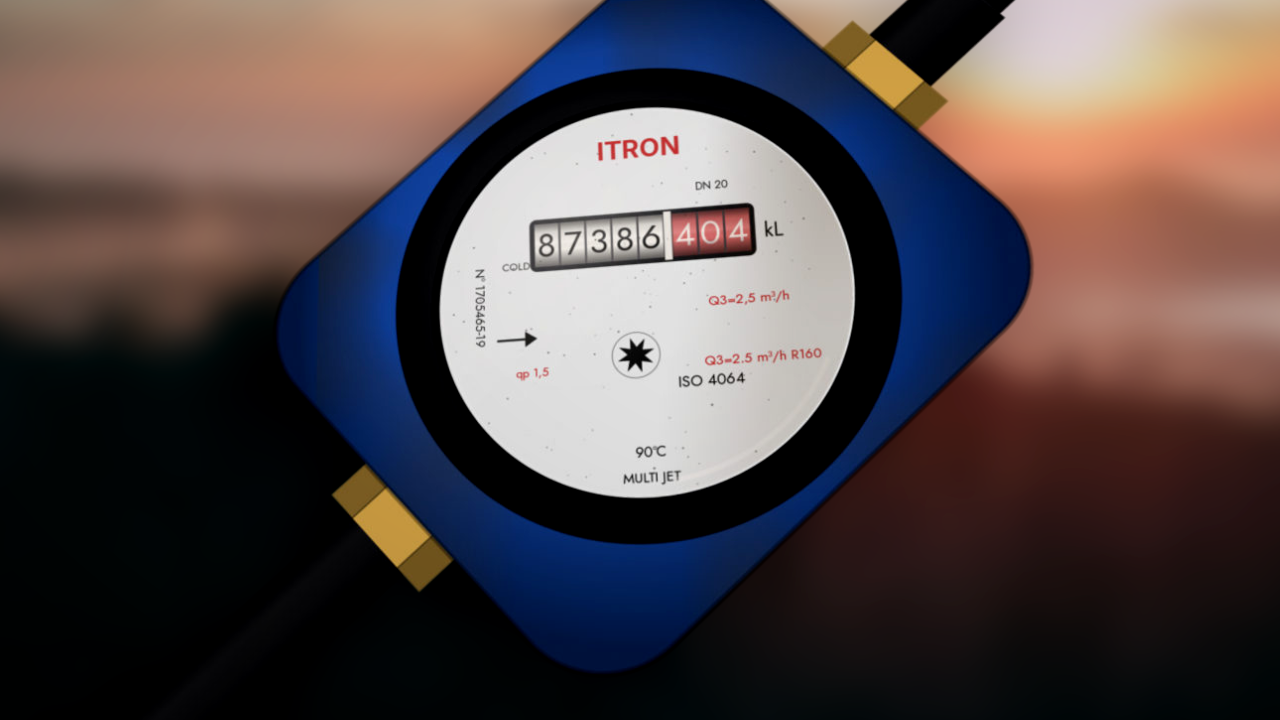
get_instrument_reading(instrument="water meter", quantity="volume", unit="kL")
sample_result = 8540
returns 87386.404
